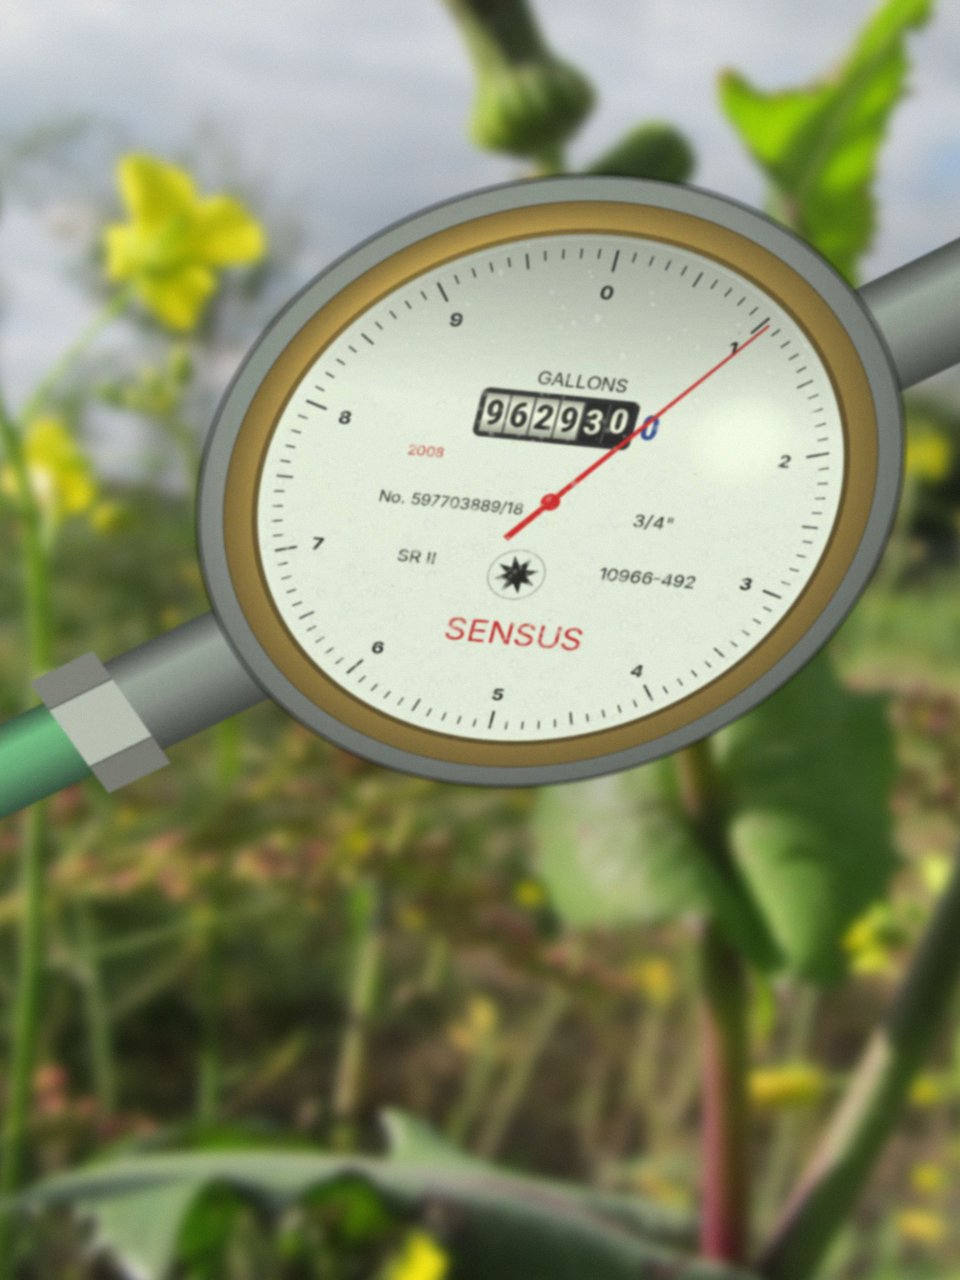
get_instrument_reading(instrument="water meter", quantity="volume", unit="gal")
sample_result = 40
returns 9629301.0
